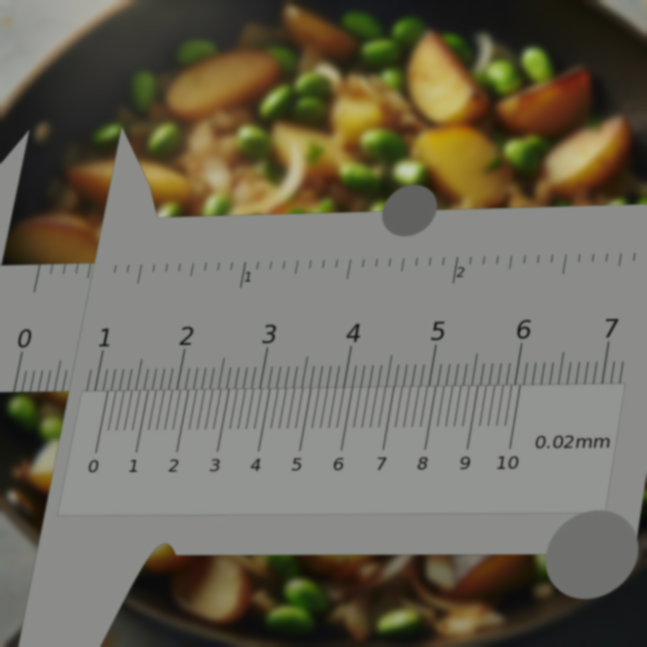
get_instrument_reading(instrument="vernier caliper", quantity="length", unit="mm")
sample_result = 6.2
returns 11.6
